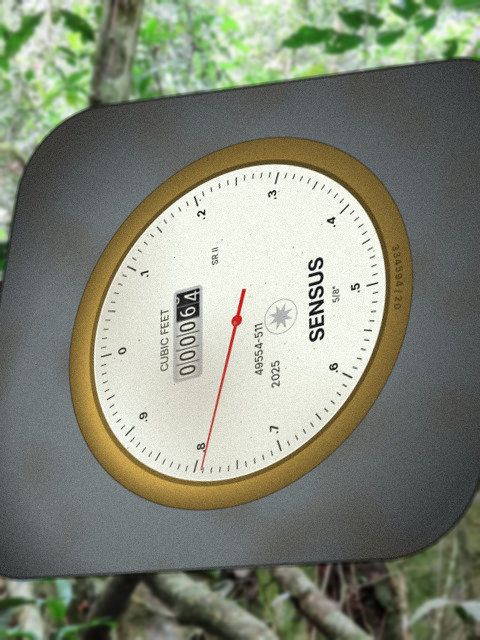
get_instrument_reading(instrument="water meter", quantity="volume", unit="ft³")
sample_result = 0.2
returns 63.79
